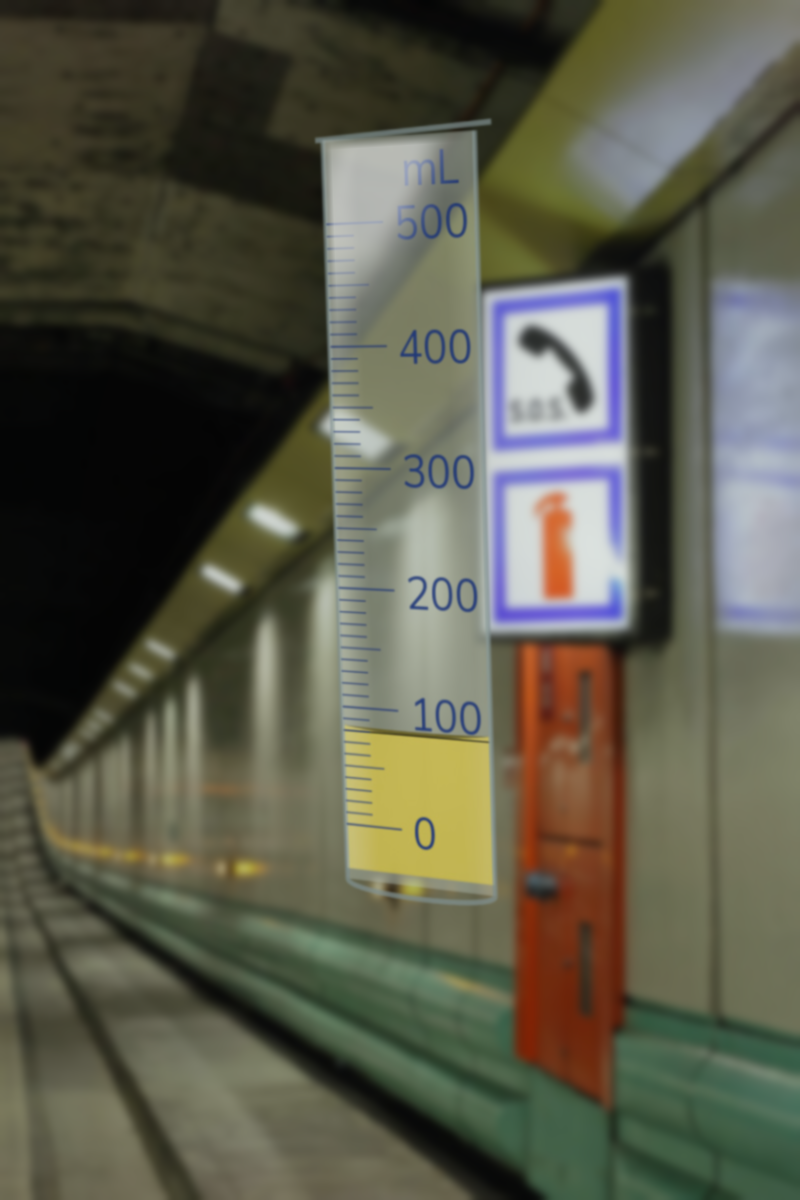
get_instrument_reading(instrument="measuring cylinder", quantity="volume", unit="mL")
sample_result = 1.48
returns 80
